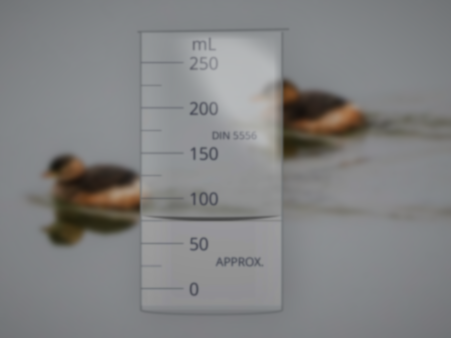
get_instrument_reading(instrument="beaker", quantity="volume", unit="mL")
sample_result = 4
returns 75
